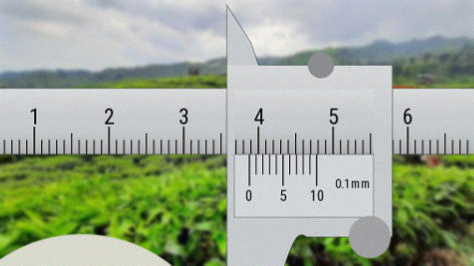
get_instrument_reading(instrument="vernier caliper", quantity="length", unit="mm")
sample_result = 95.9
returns 38.8
